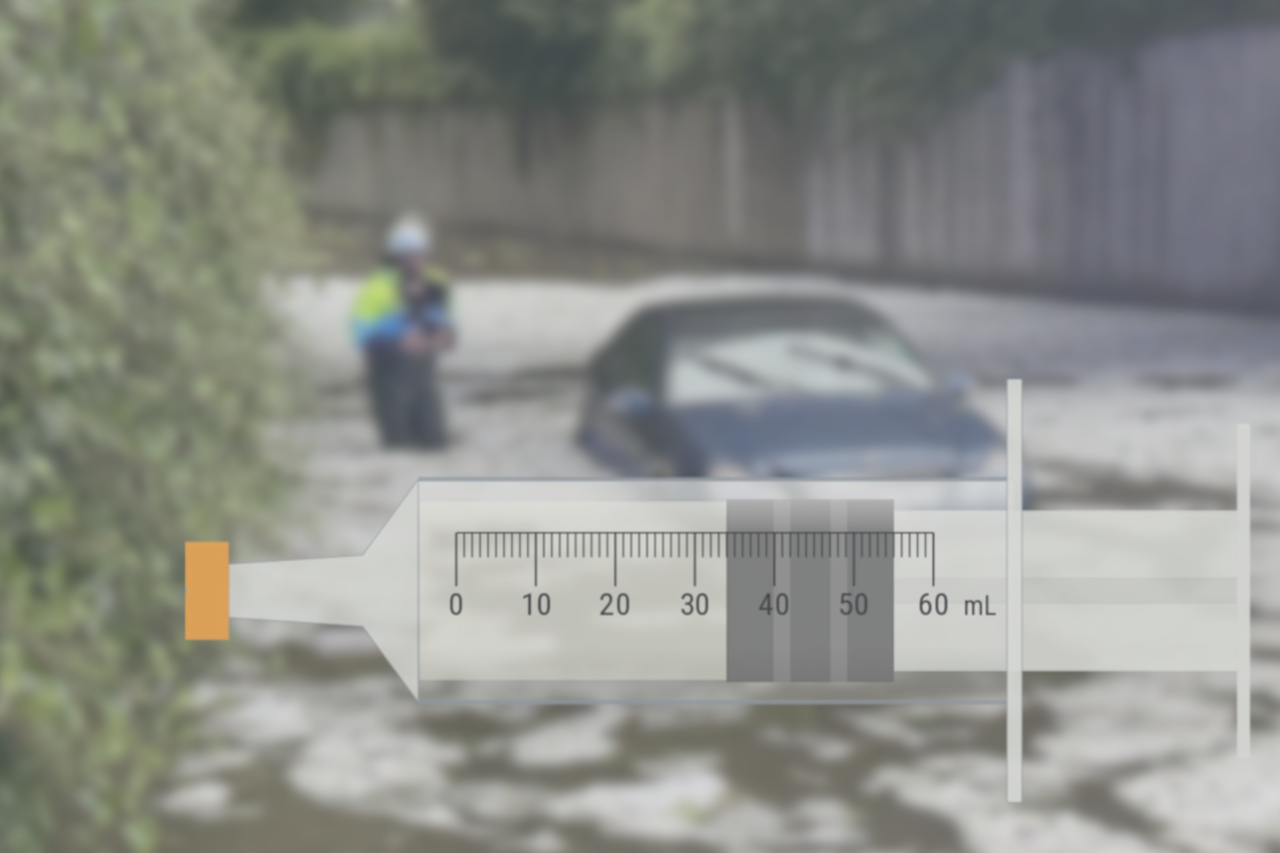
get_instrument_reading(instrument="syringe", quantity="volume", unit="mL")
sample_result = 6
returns 34
